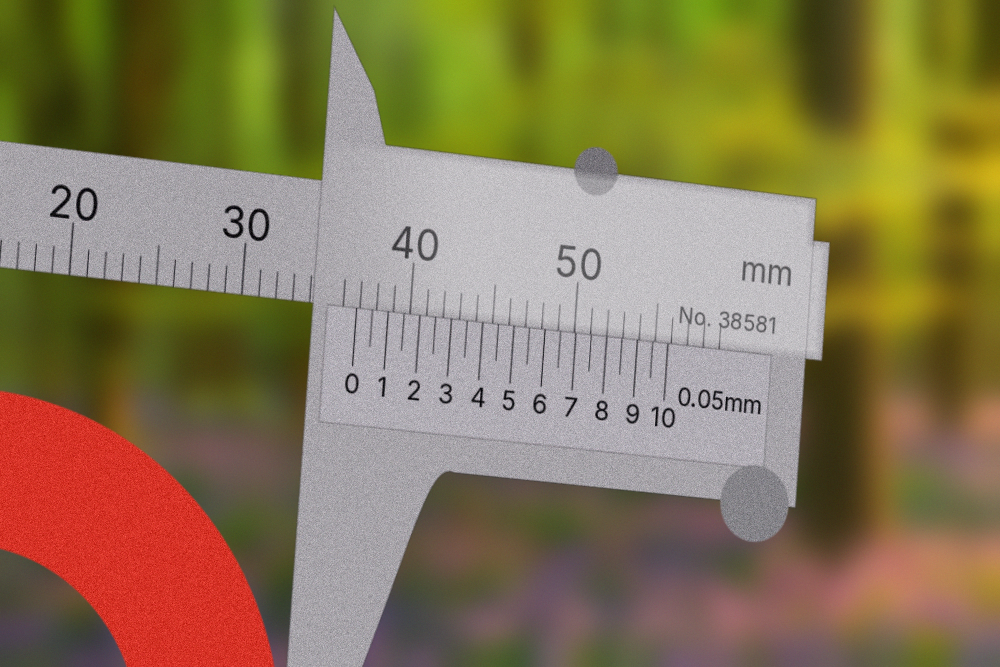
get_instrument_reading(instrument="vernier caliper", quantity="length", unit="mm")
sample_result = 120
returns 36.8
